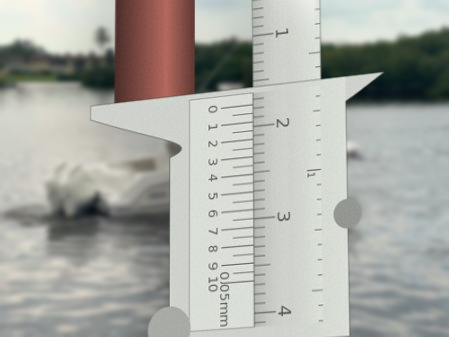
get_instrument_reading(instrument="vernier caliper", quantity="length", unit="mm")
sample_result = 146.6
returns 17.6
